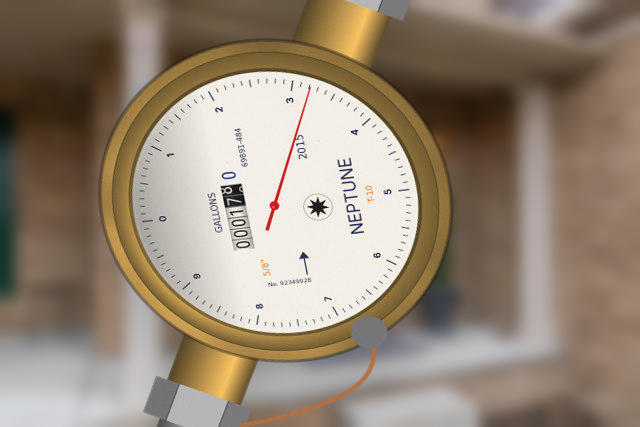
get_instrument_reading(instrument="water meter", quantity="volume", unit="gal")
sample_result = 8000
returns 1783.2
